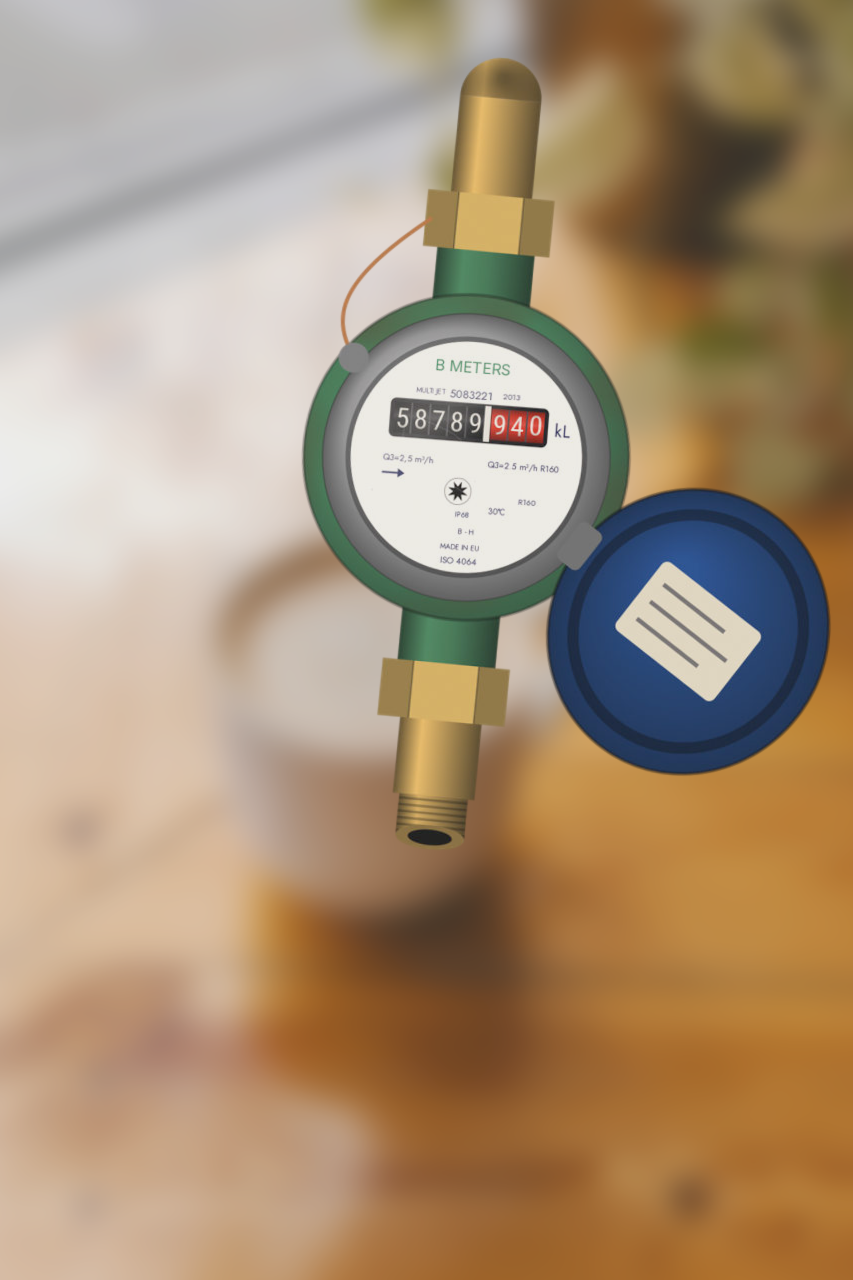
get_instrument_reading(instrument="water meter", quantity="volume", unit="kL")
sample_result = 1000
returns 58789.940
